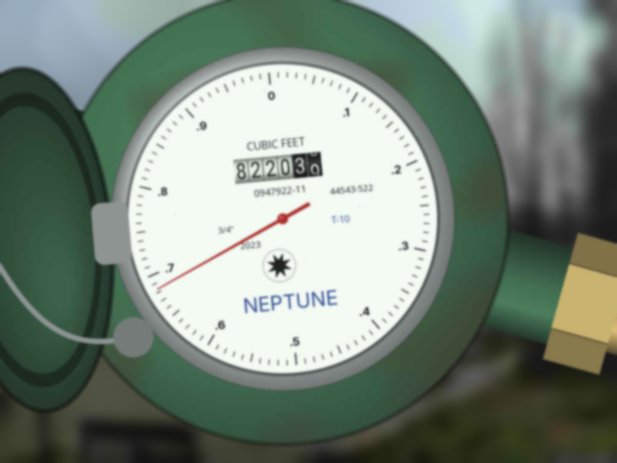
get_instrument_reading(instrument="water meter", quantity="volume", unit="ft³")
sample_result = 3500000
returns 822038.68
